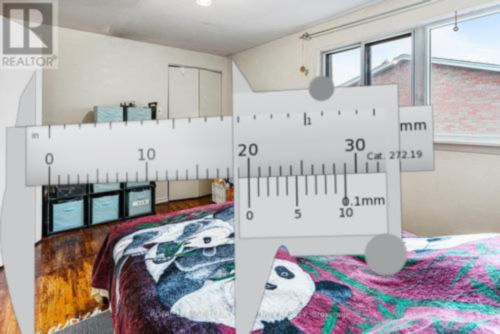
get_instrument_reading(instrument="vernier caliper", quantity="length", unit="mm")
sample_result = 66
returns 20.0
